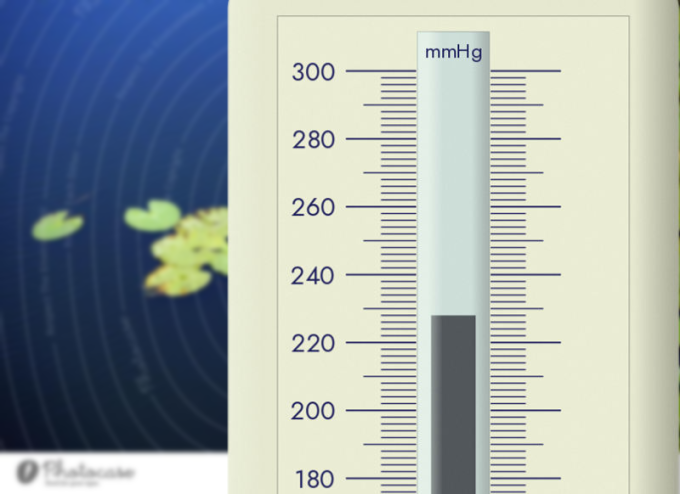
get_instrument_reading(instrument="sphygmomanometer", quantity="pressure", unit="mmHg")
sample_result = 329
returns 228
